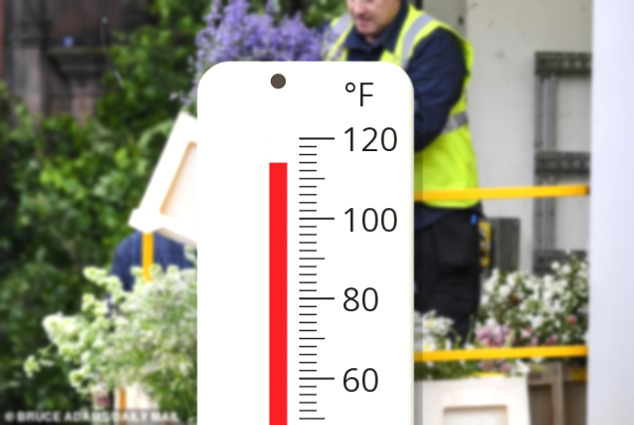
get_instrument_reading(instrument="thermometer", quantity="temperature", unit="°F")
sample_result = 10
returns 114
